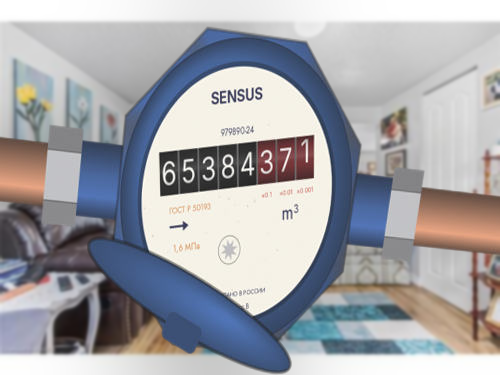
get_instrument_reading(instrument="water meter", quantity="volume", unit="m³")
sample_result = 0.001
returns 65384.371
